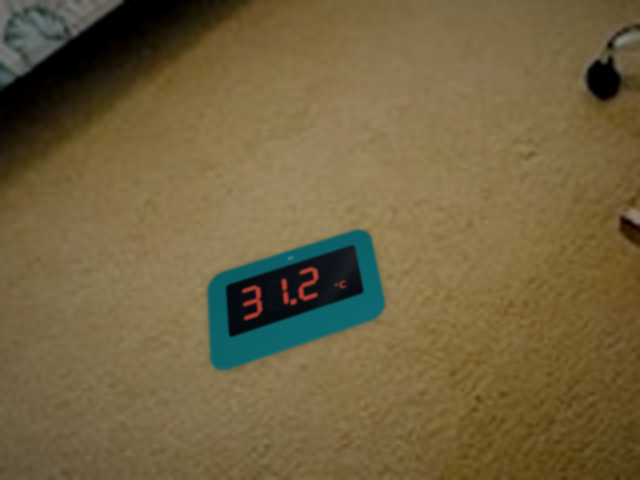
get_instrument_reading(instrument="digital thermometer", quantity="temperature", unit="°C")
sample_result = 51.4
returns 31.2
